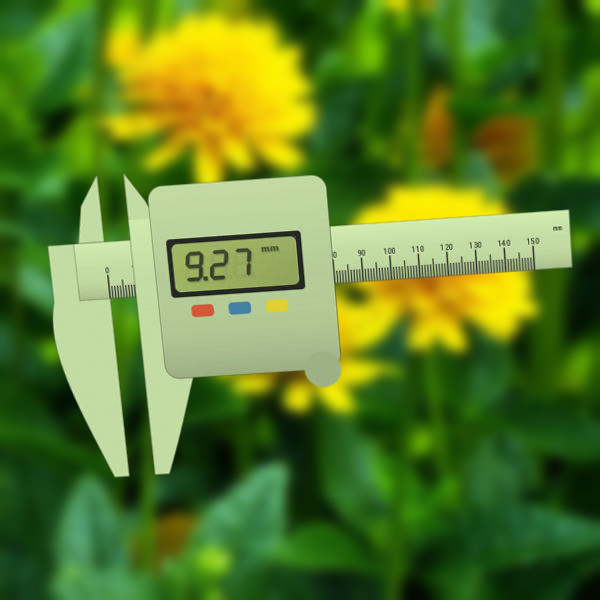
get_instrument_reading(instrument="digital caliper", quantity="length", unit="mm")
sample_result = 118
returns 9.27
